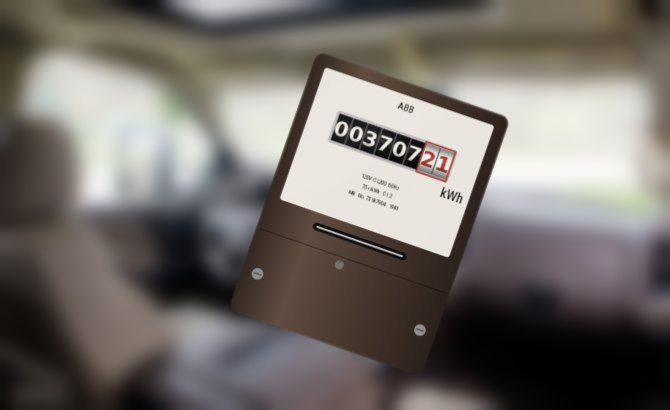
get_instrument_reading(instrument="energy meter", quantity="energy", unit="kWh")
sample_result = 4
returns 3707.21
